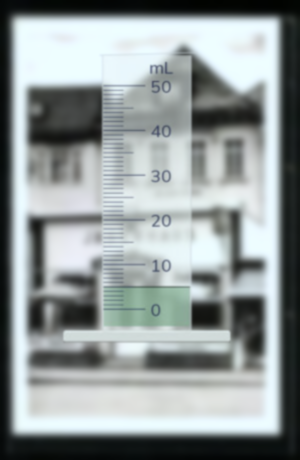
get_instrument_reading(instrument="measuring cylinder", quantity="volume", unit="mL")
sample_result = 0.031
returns 5
